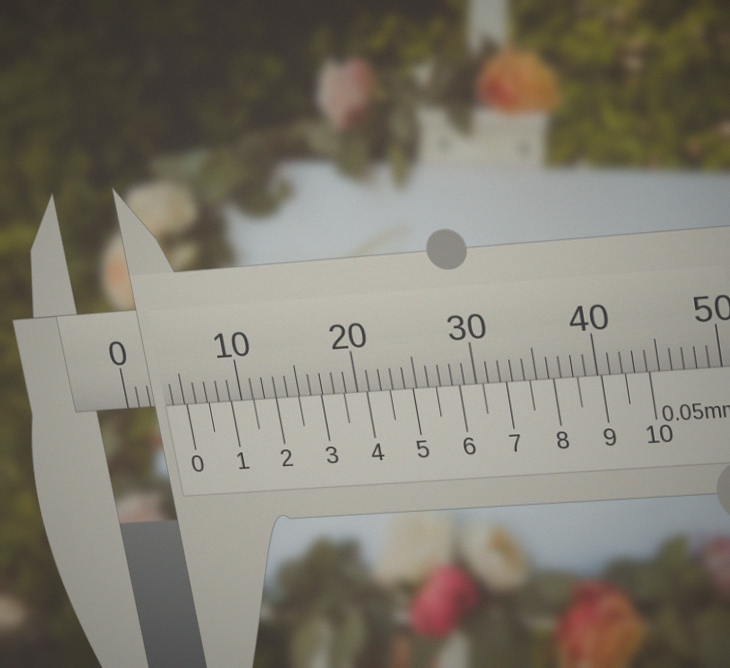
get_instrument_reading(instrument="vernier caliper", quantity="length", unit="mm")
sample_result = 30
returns 5.2
